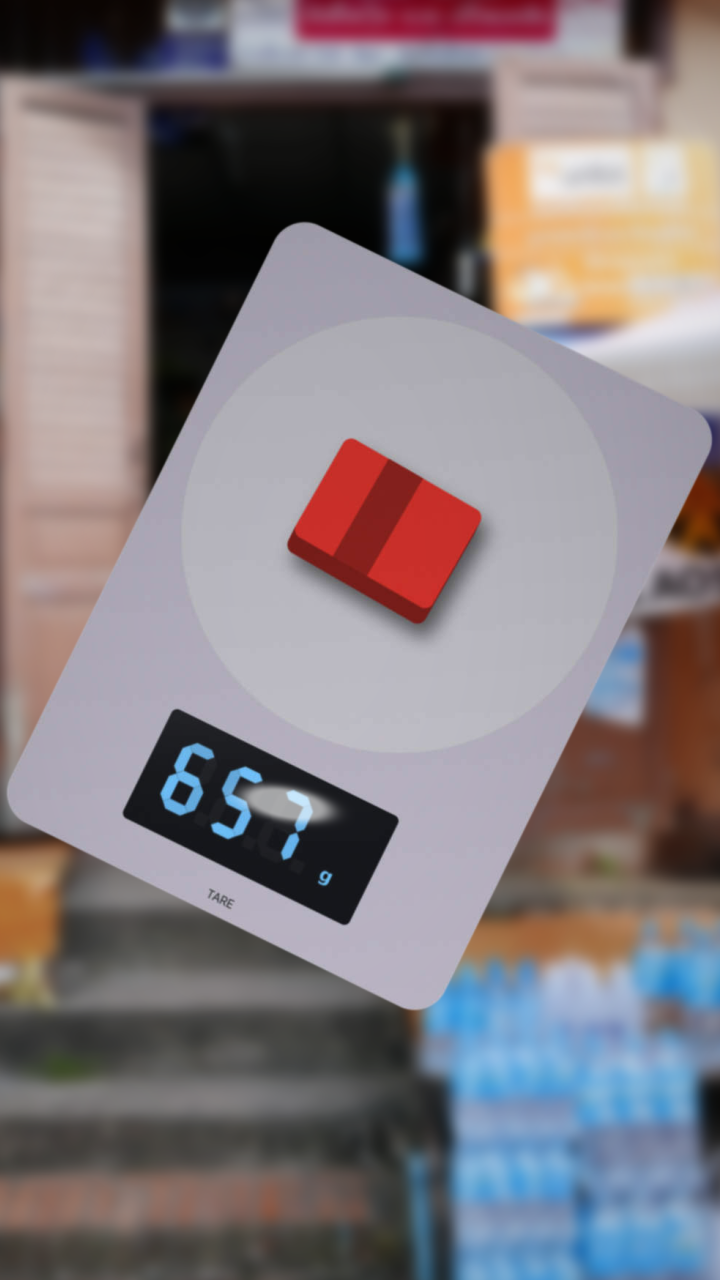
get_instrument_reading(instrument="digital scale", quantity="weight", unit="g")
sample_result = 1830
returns 657
